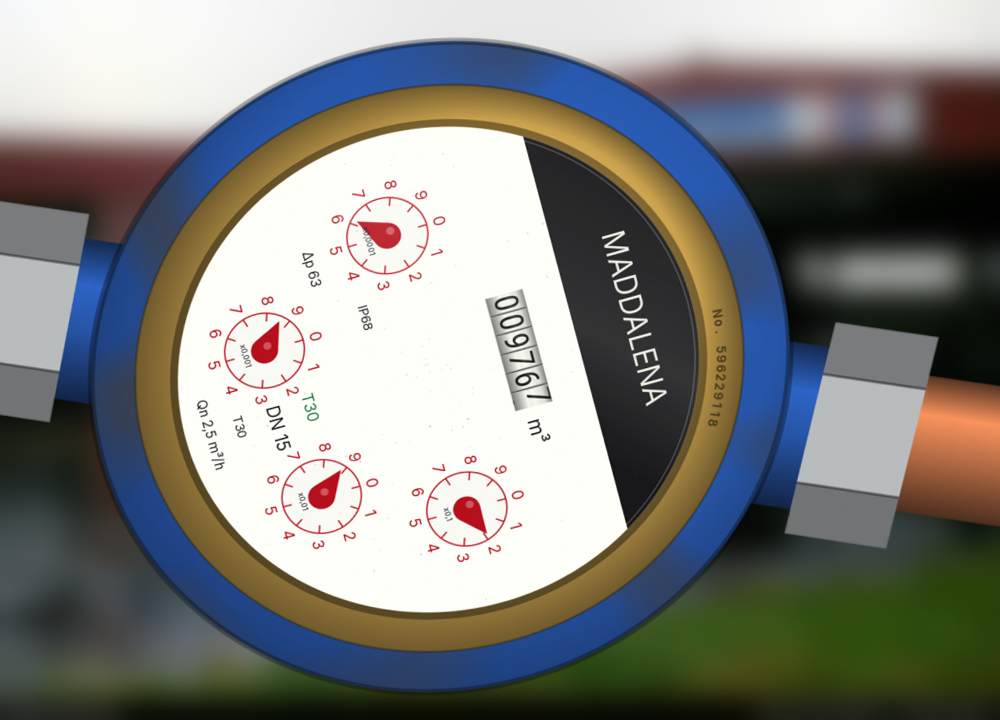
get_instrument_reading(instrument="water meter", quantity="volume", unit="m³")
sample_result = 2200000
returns 9767.1886
